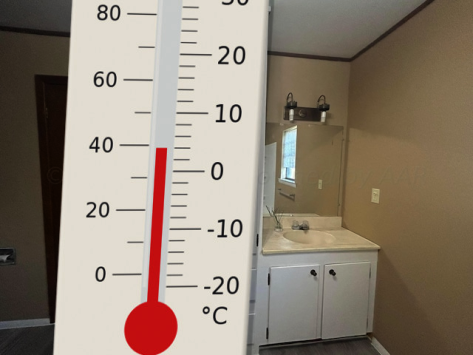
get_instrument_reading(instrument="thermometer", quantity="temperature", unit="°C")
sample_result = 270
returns 4
